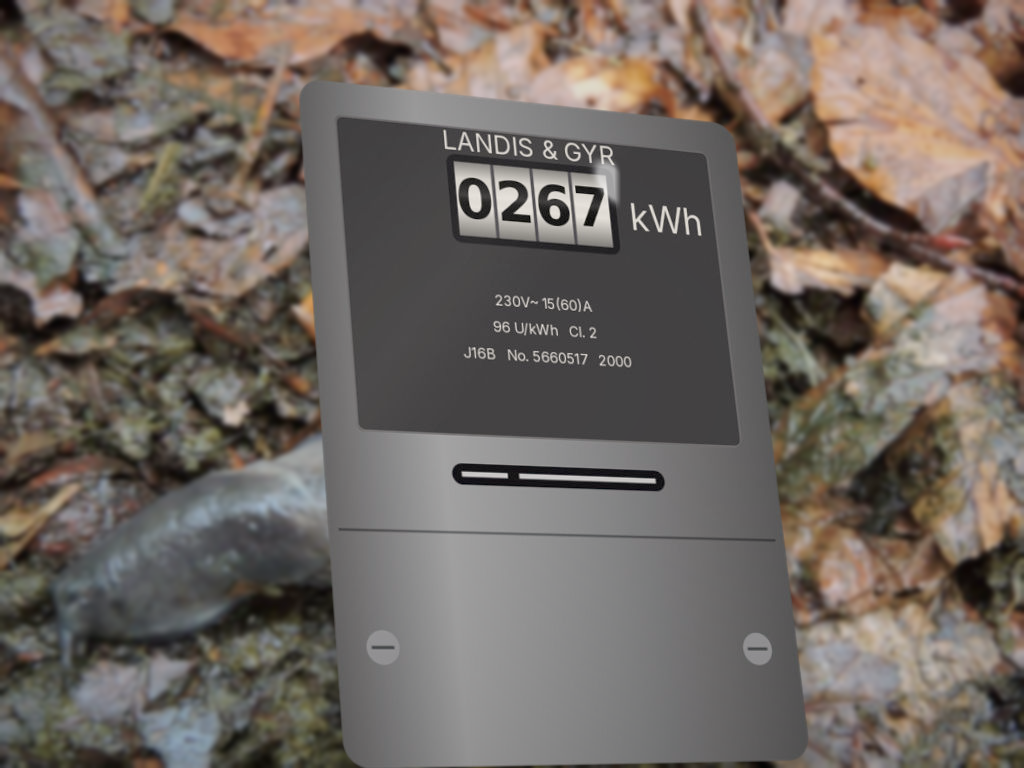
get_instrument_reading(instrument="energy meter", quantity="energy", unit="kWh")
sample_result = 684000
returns 267
